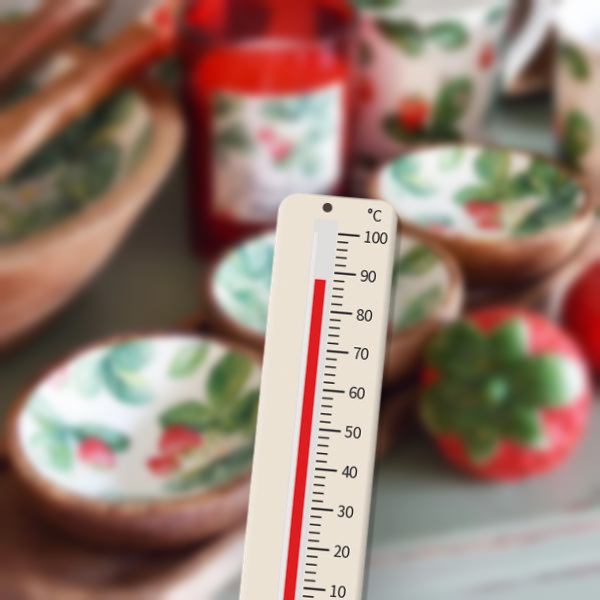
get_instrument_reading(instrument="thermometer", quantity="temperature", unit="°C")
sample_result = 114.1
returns 88
